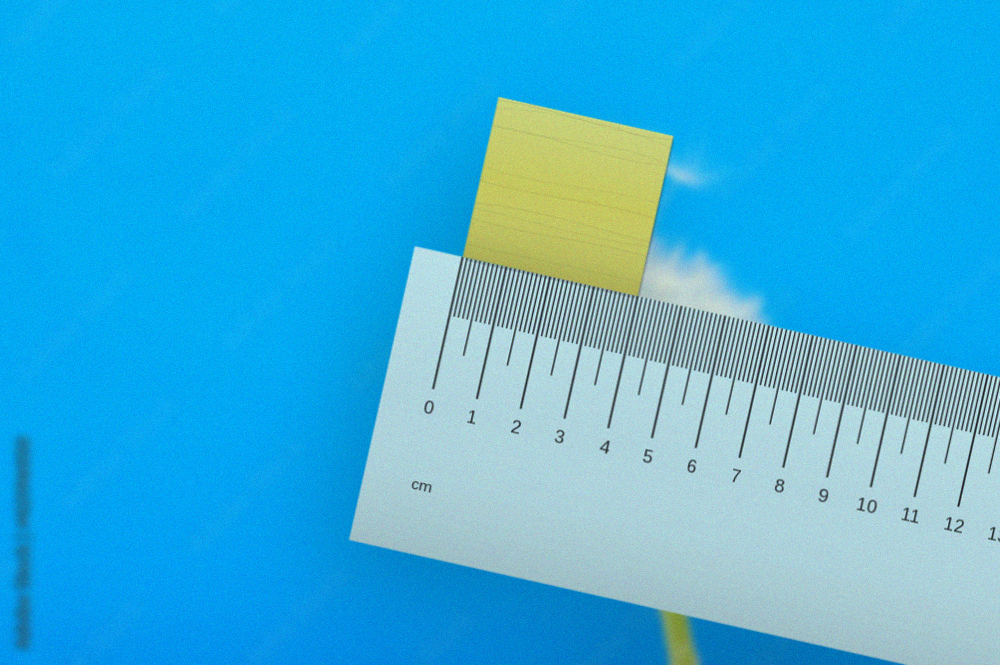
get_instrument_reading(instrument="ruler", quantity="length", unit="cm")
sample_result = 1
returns 4
